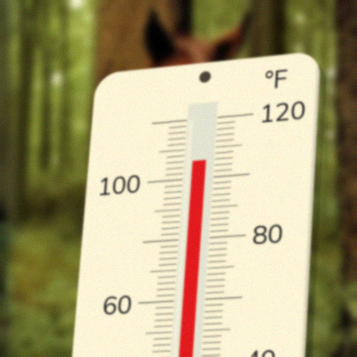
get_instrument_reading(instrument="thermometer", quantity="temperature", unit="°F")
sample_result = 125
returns 106
